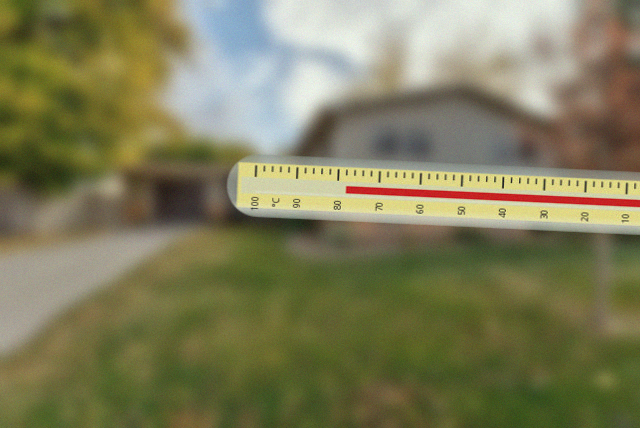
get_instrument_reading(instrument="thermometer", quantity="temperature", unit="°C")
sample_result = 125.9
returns 78
